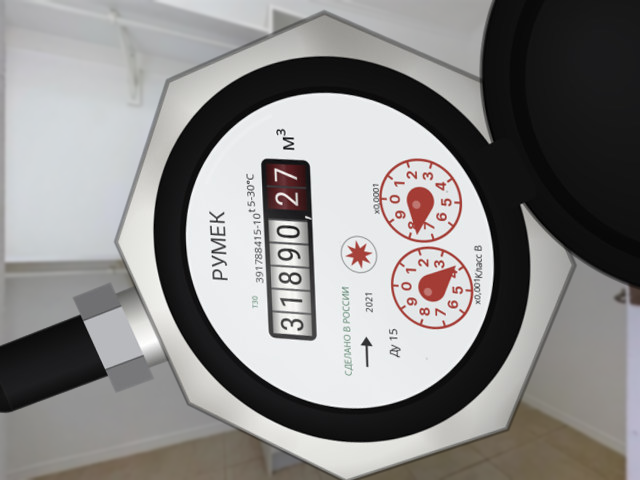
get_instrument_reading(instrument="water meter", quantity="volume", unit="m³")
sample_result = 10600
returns 31890.2737
